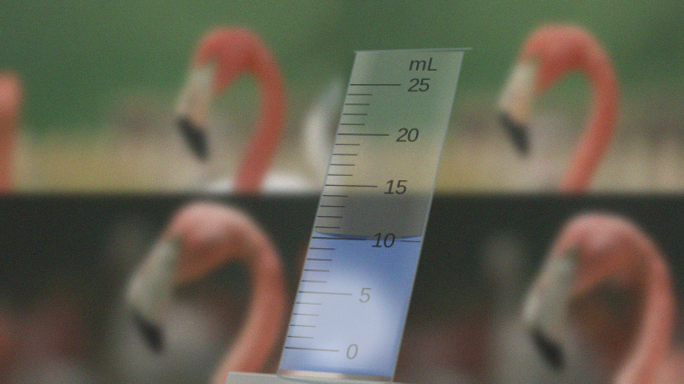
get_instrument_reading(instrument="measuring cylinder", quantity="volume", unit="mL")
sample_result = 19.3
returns 10
